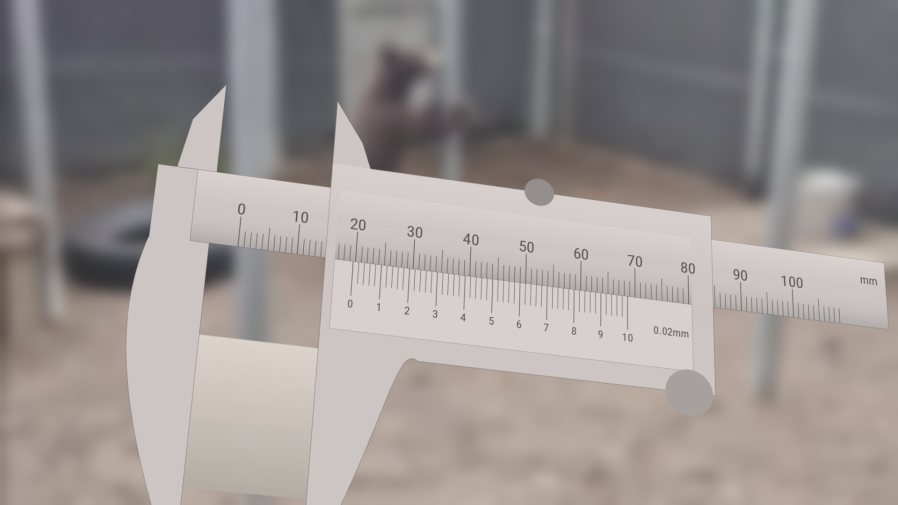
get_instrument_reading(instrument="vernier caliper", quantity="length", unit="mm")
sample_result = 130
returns 19.6
